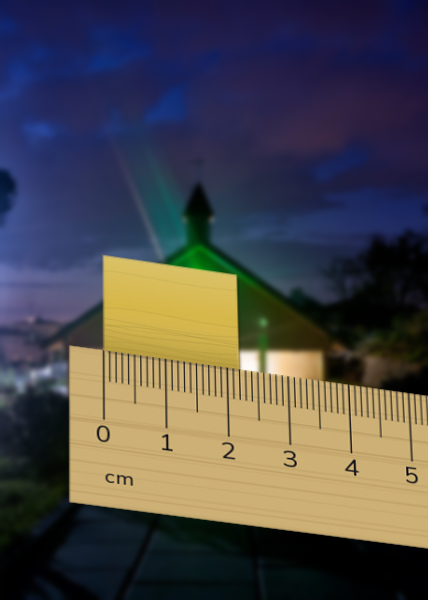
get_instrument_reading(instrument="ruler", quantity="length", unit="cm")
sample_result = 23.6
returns 2.2
